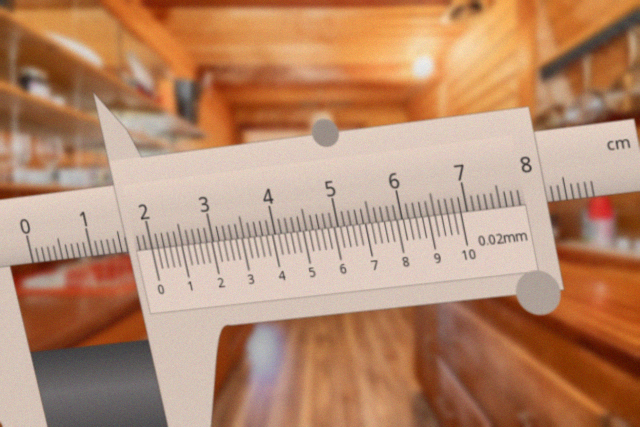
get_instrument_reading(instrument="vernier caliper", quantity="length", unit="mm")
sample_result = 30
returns 20.0
